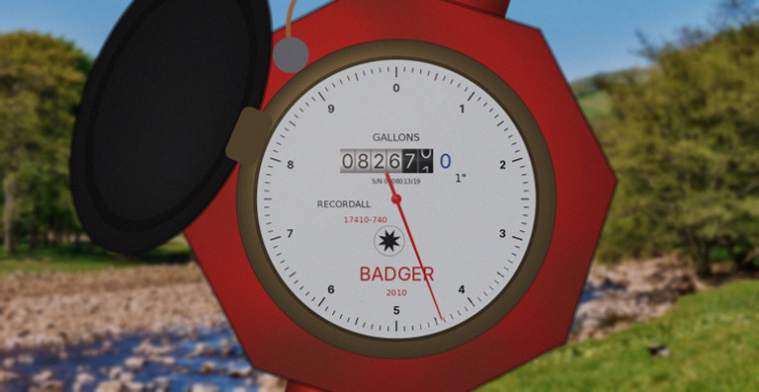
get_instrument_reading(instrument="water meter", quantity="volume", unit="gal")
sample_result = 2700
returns 826704.4
